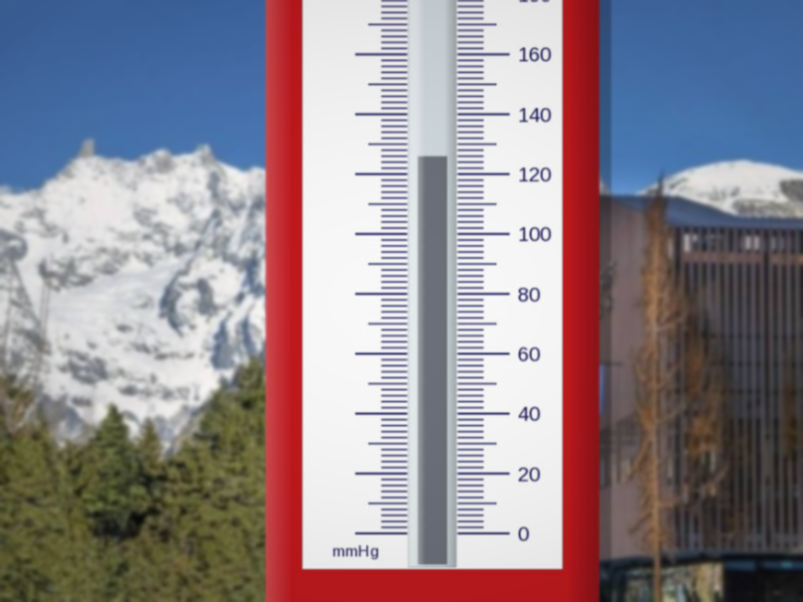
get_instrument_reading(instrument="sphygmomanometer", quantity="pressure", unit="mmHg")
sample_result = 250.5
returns 126
